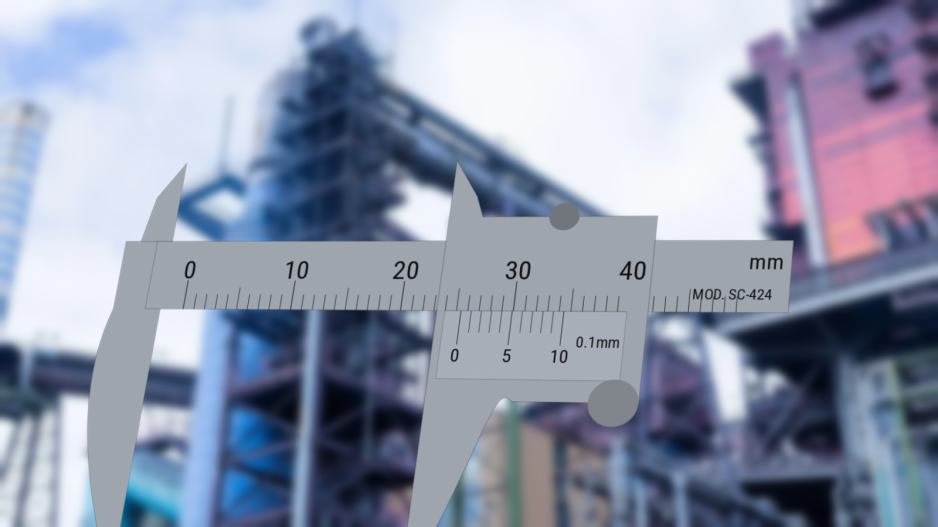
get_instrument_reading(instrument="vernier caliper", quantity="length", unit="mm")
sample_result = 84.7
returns 25.4
